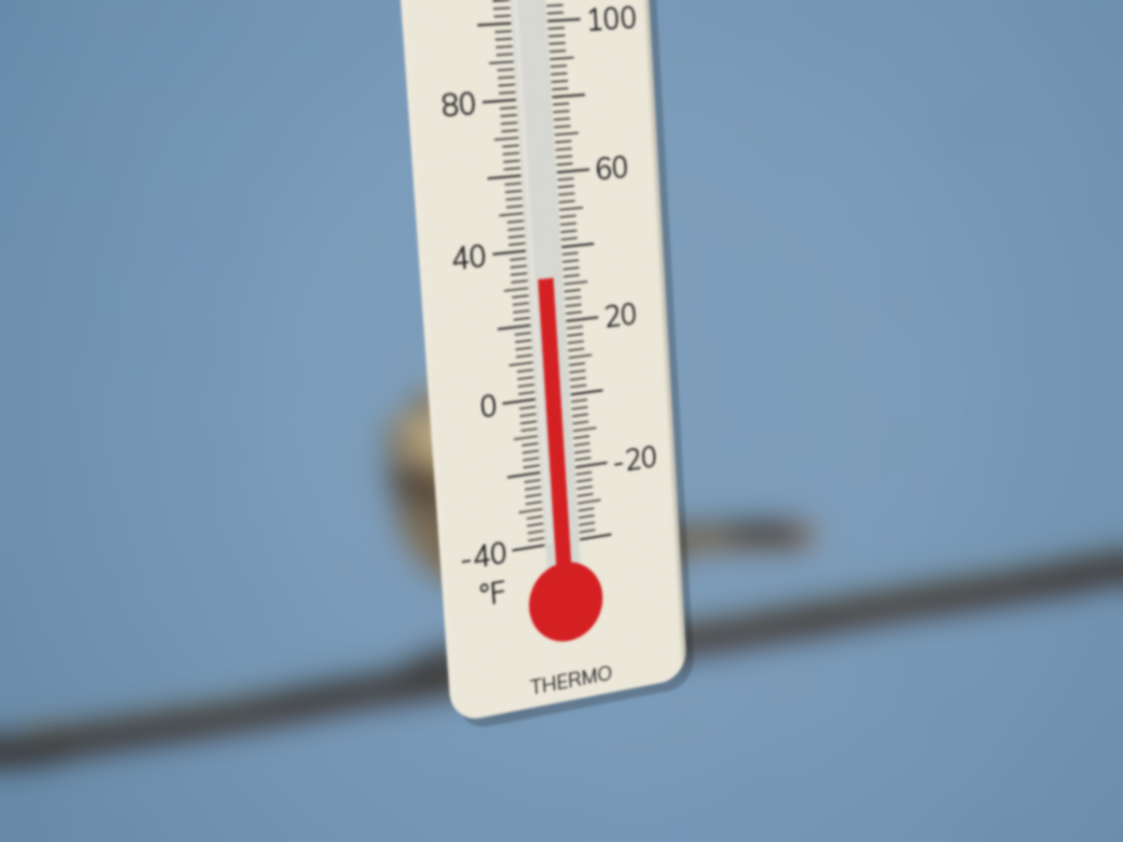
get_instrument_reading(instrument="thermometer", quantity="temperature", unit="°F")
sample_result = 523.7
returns 32
